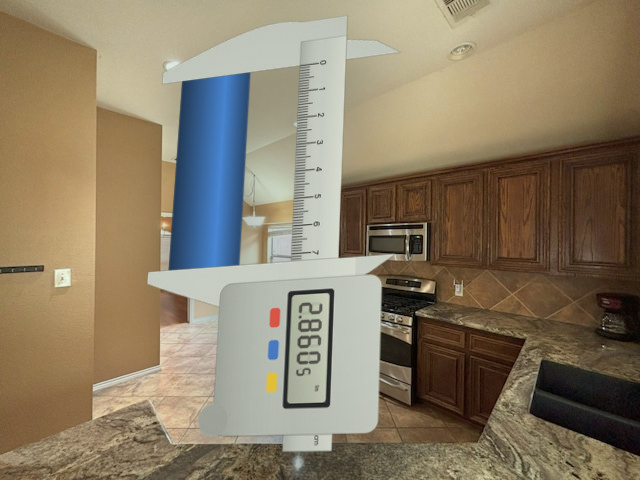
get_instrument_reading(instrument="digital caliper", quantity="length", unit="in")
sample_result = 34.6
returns 2.8605
